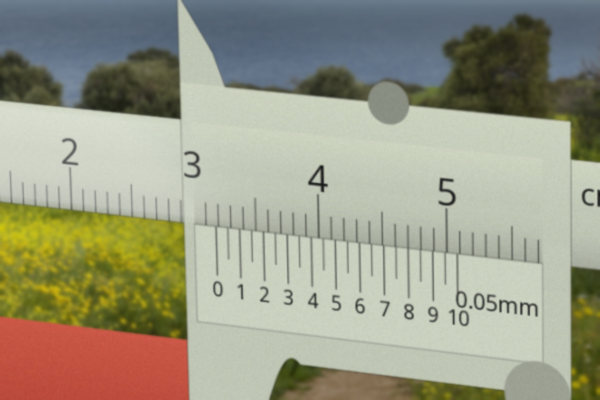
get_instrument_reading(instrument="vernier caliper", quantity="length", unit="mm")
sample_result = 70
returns 31.8
